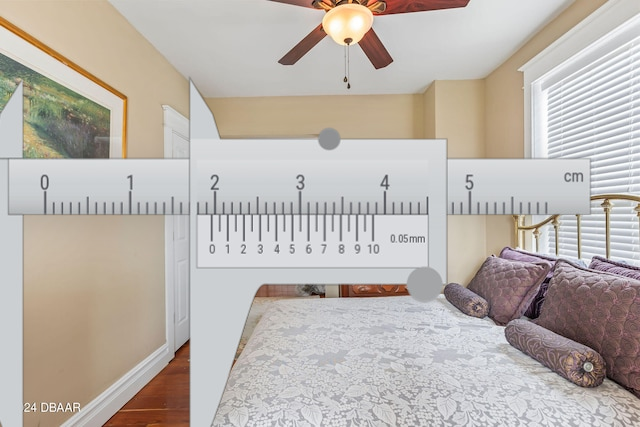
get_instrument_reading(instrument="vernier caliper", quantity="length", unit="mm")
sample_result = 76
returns 19.6
